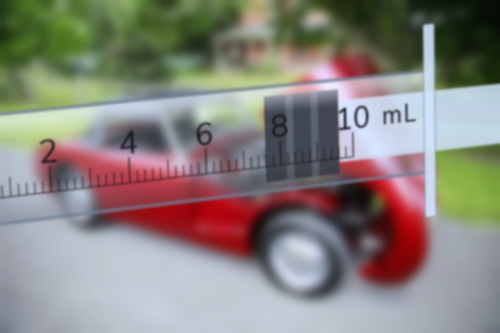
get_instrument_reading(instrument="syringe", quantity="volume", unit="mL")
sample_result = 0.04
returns 7.6
